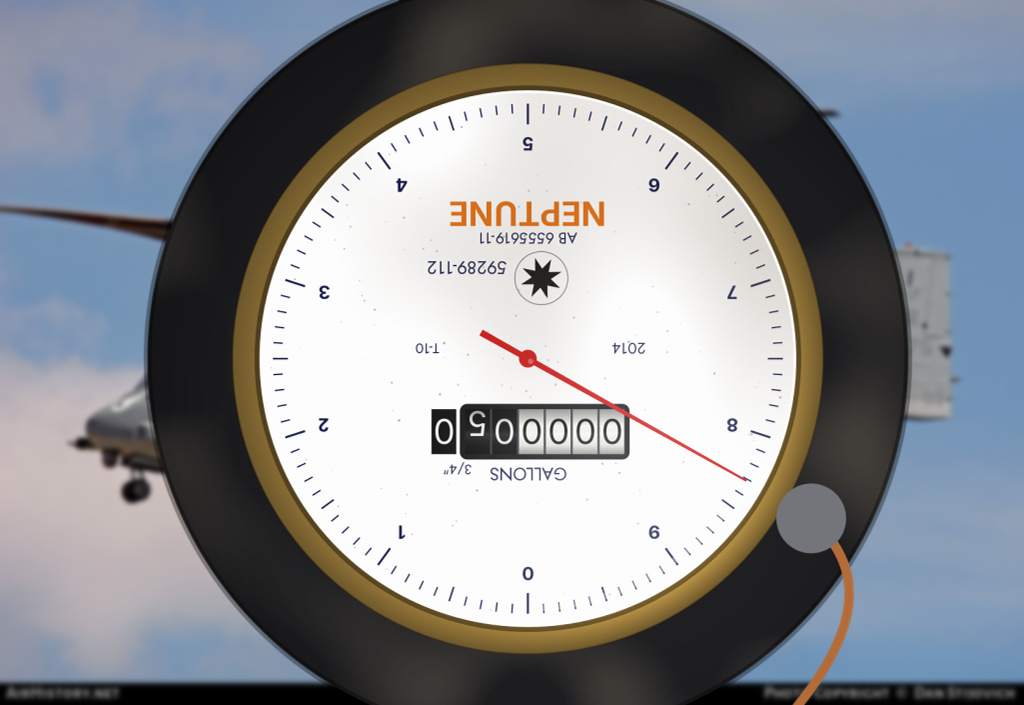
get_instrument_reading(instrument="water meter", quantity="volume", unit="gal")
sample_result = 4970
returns 48.3
